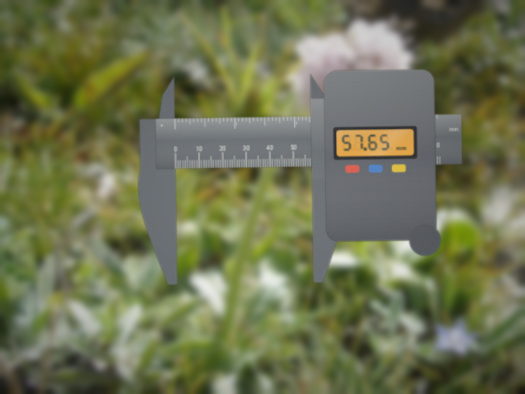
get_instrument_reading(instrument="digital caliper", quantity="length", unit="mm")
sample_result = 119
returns 57.65
